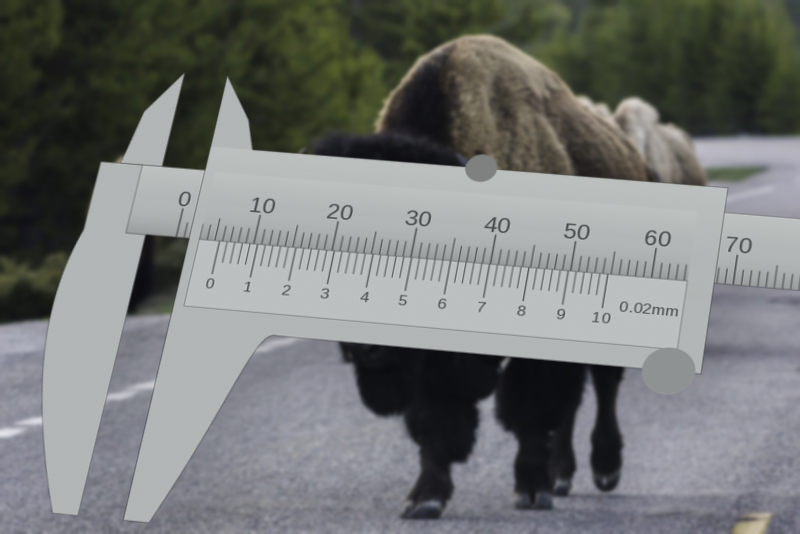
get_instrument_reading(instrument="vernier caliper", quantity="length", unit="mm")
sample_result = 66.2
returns 5.6
